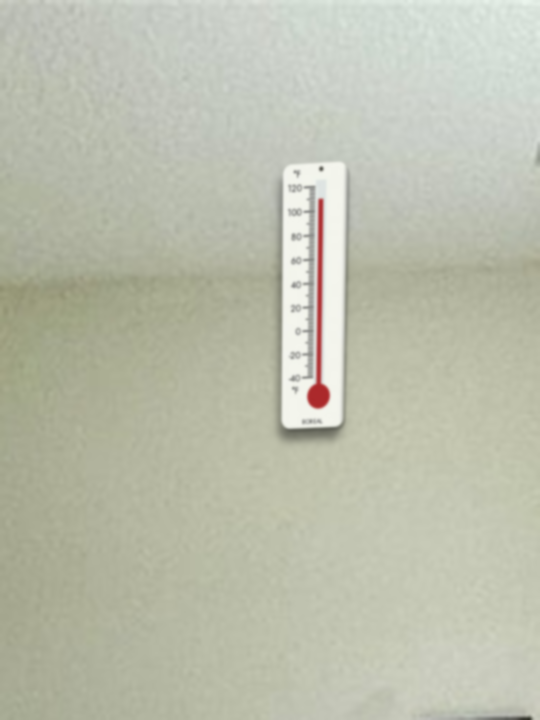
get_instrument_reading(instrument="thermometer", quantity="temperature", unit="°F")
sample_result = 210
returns 110
